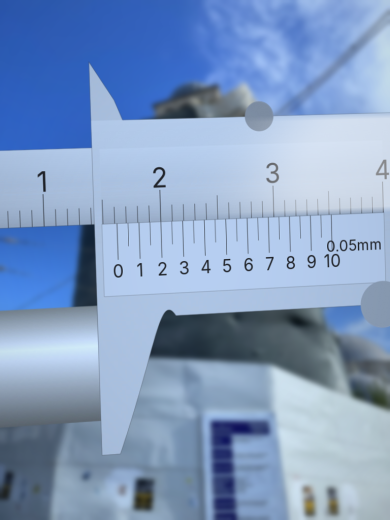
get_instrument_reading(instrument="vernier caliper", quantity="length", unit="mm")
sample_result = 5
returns 16.2
